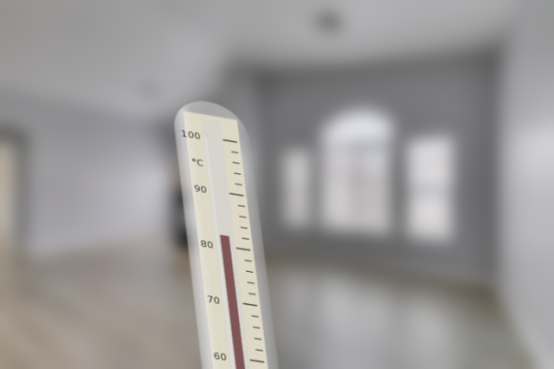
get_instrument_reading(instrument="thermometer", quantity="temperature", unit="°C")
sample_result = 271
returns 82
